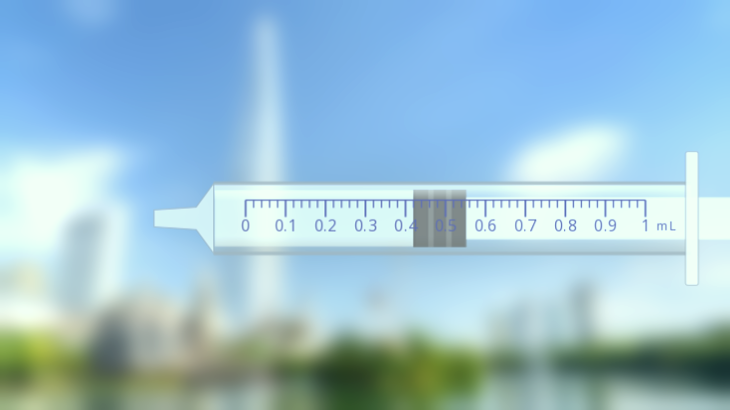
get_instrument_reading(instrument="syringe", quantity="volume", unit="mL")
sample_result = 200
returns 0.42
